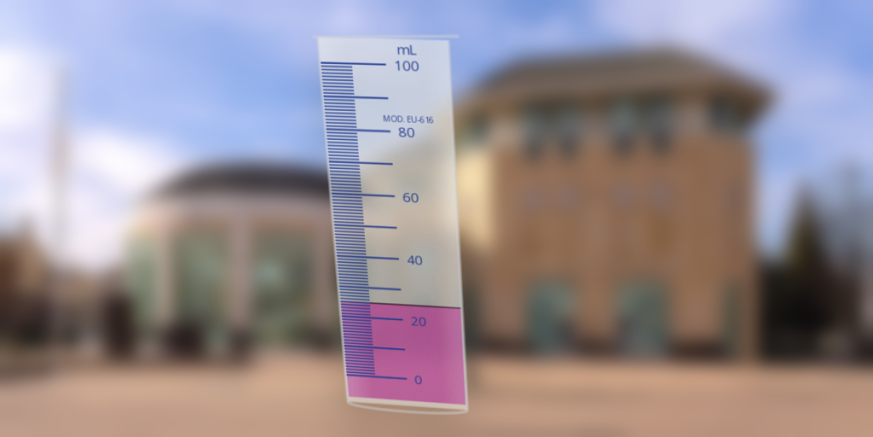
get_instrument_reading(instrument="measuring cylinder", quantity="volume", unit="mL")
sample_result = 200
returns 25
